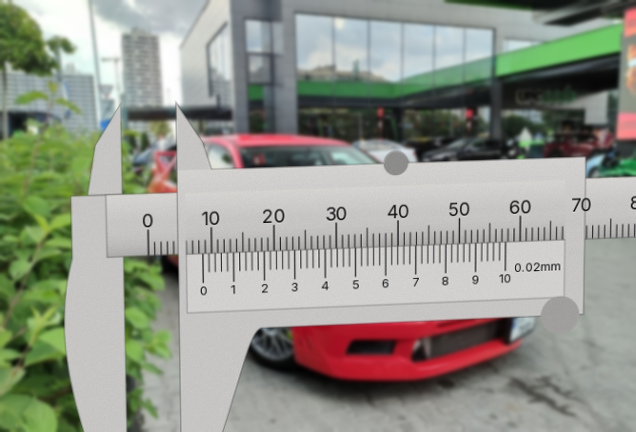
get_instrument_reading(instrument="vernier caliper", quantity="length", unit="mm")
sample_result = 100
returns 8.6
